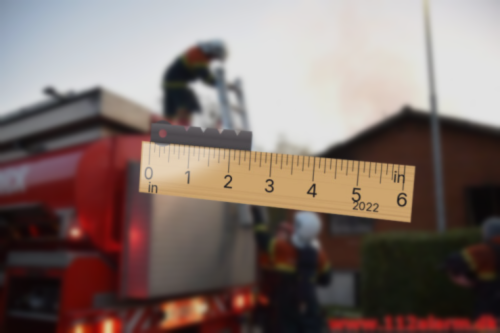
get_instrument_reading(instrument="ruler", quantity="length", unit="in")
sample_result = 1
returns 2.5
